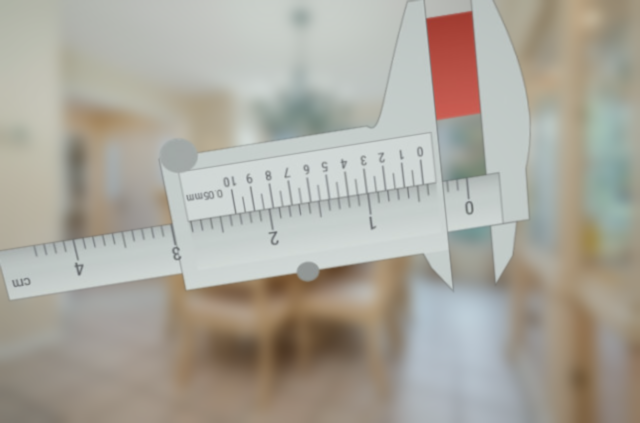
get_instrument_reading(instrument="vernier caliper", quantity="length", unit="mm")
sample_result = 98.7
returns 4.4
